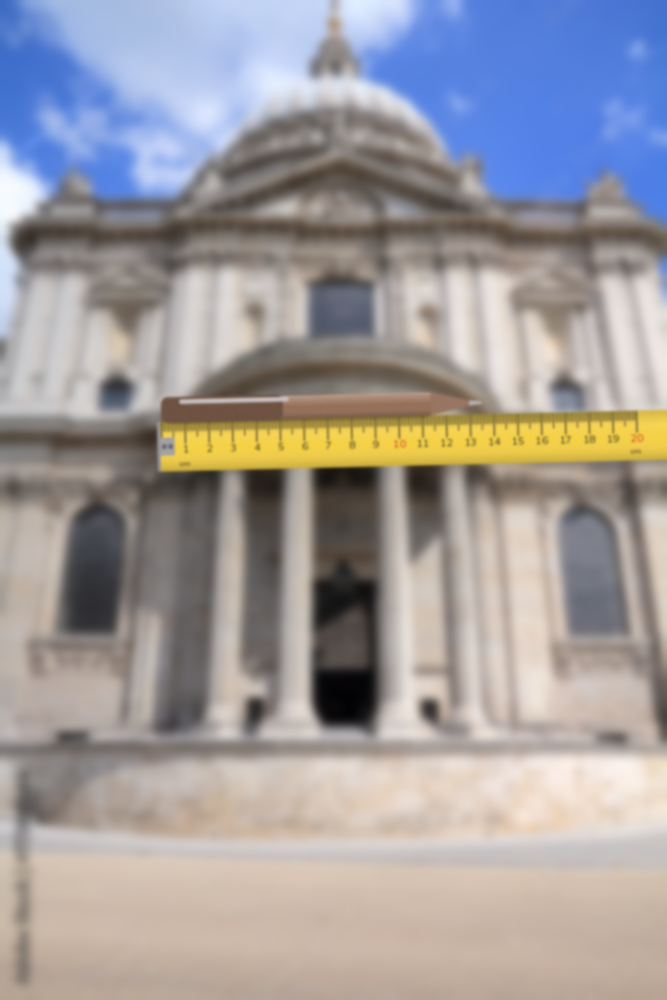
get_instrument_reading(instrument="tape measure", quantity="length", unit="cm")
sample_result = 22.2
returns 13.5
